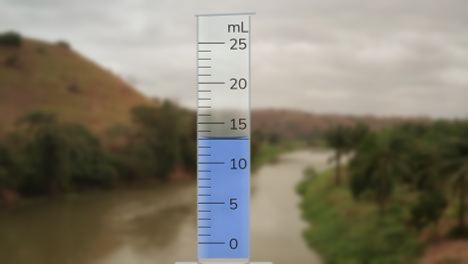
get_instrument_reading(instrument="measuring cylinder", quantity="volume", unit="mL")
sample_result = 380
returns 13
